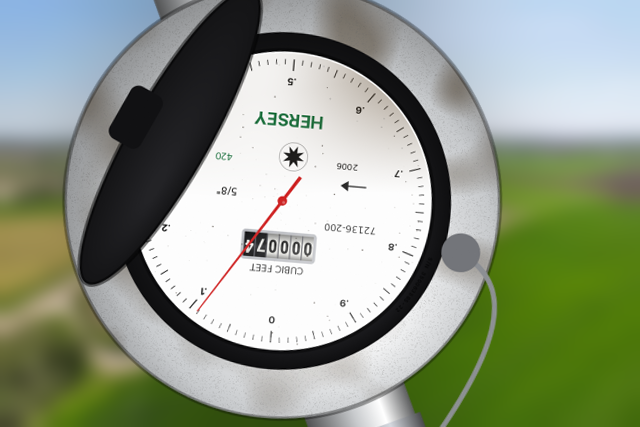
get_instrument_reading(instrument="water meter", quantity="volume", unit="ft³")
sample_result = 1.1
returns 74.09
